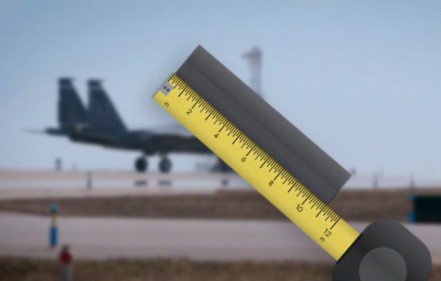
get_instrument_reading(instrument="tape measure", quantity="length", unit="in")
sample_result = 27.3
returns 11
